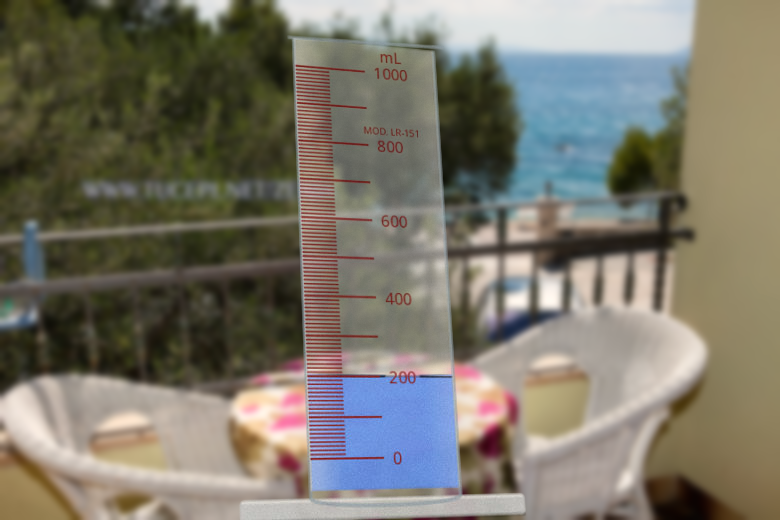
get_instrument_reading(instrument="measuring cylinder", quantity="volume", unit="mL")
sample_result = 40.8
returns 200
